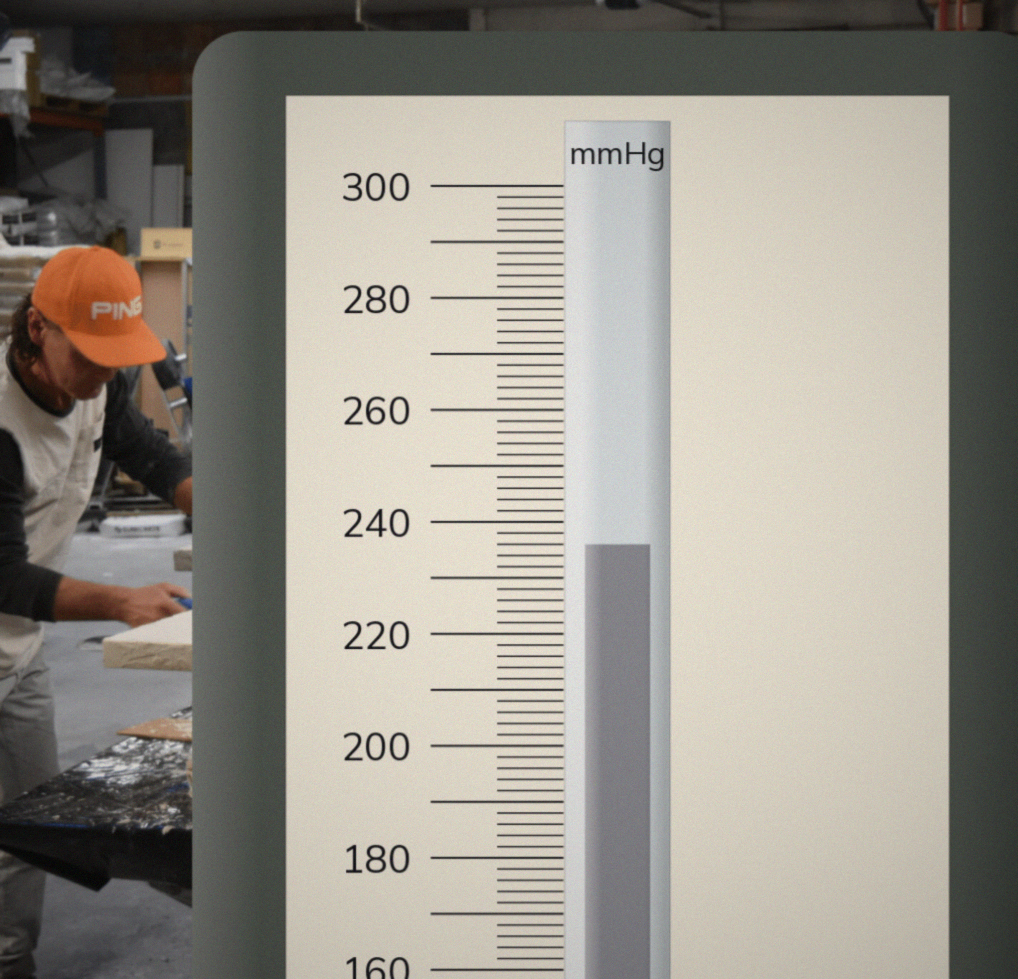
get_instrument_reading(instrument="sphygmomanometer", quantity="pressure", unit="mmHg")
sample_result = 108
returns 236
